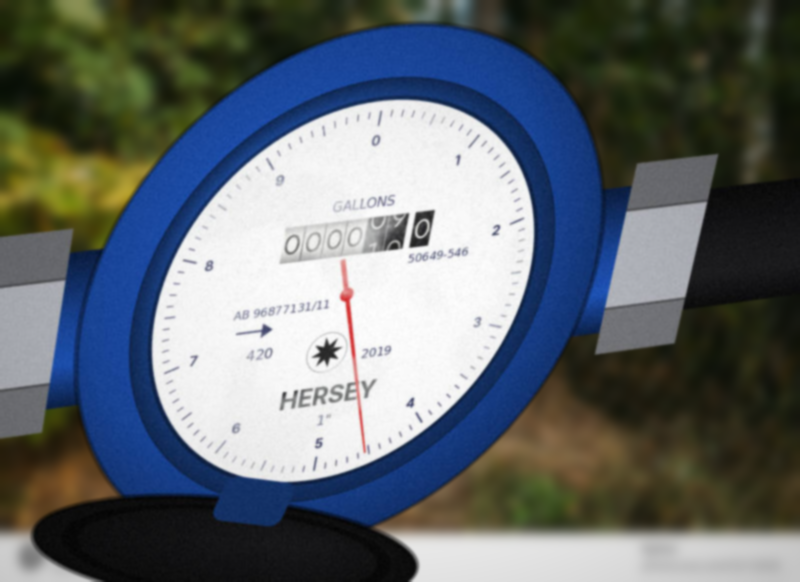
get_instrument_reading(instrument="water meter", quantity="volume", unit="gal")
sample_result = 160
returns 94.5
